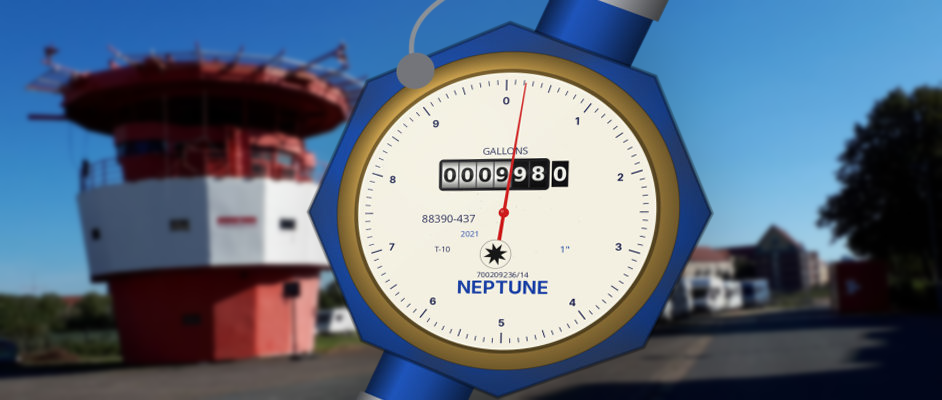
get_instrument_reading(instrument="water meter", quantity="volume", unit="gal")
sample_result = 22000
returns 9980.2
